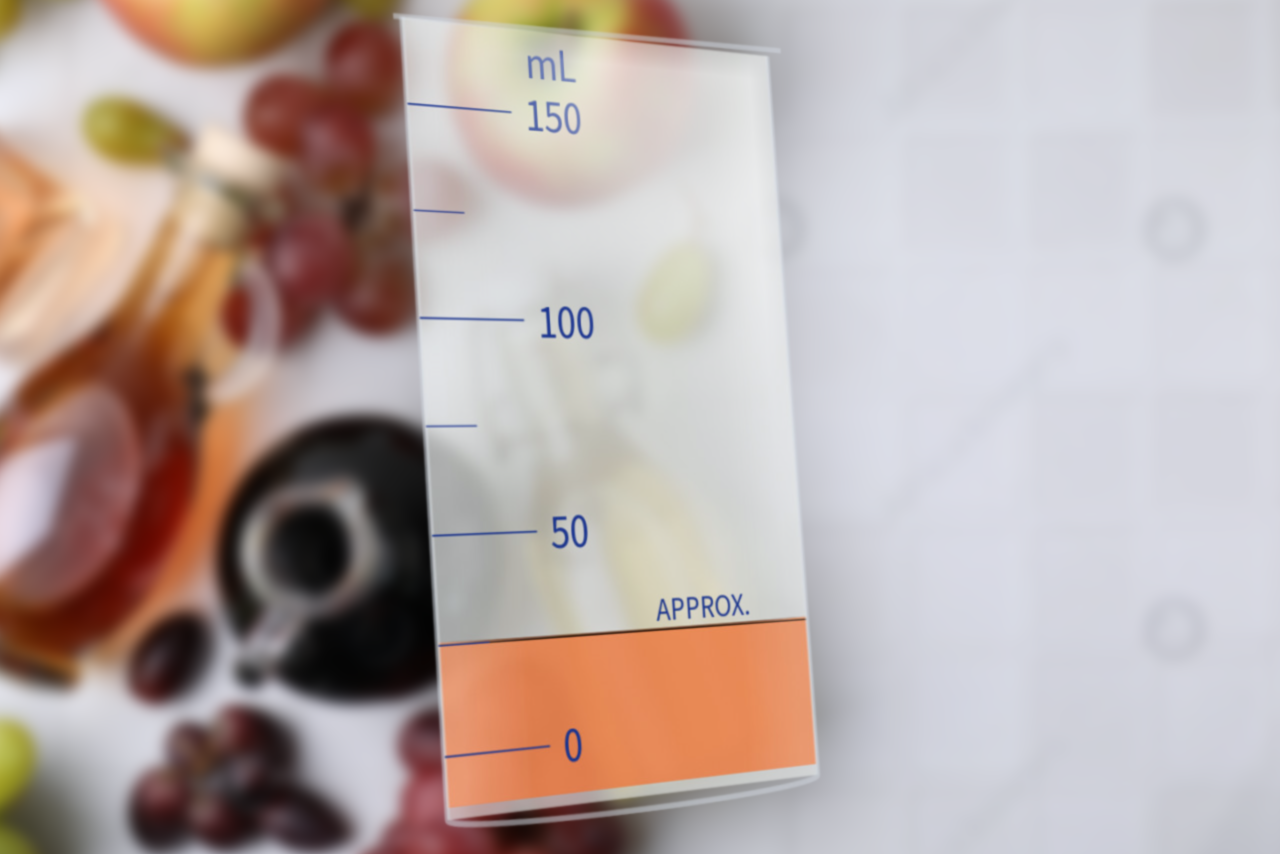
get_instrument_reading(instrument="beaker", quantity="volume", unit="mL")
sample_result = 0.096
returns 25
